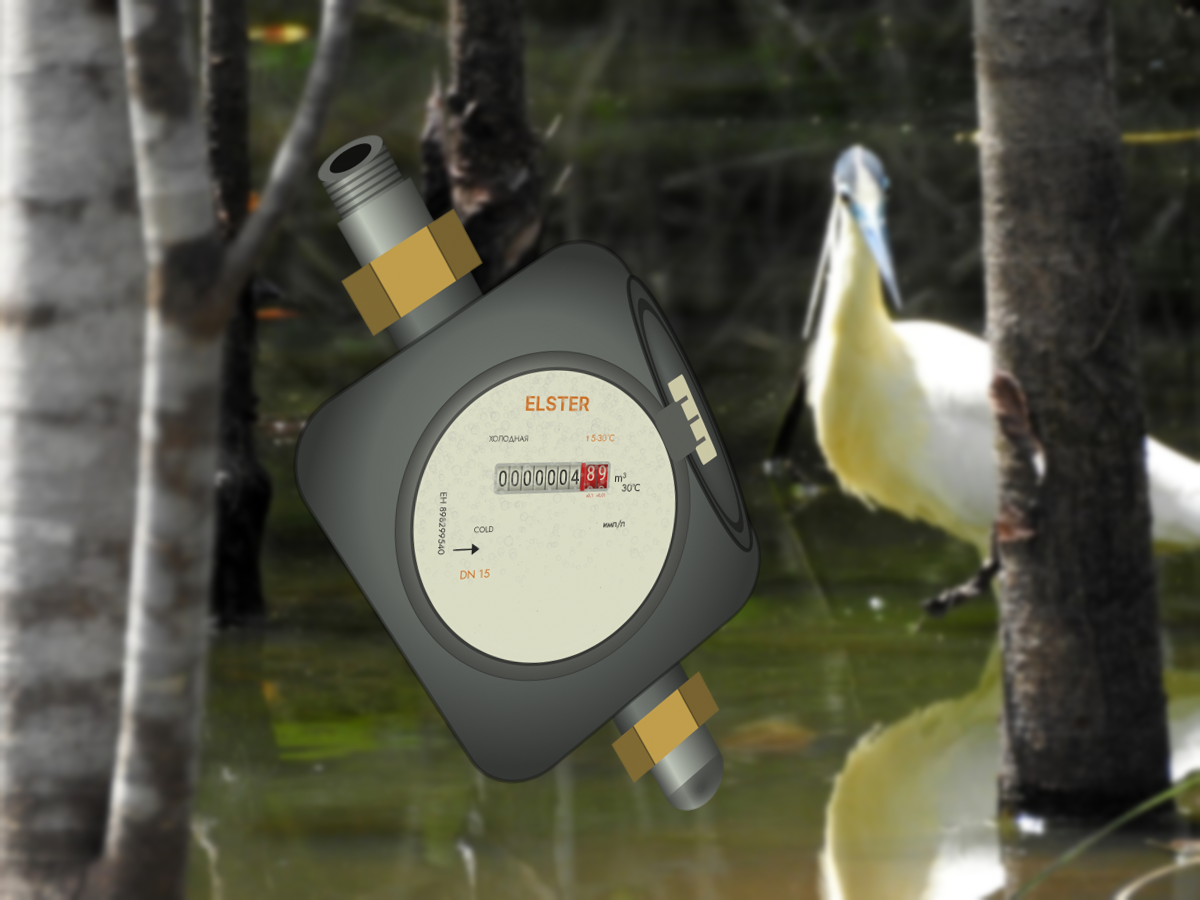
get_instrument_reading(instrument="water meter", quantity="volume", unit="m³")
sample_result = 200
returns 4.89
